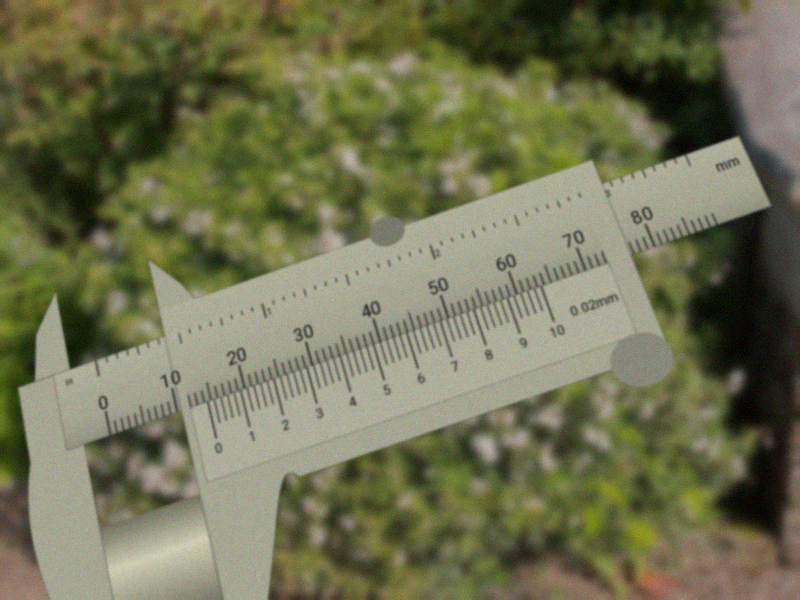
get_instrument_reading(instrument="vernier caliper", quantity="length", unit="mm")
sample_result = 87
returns 14.5
